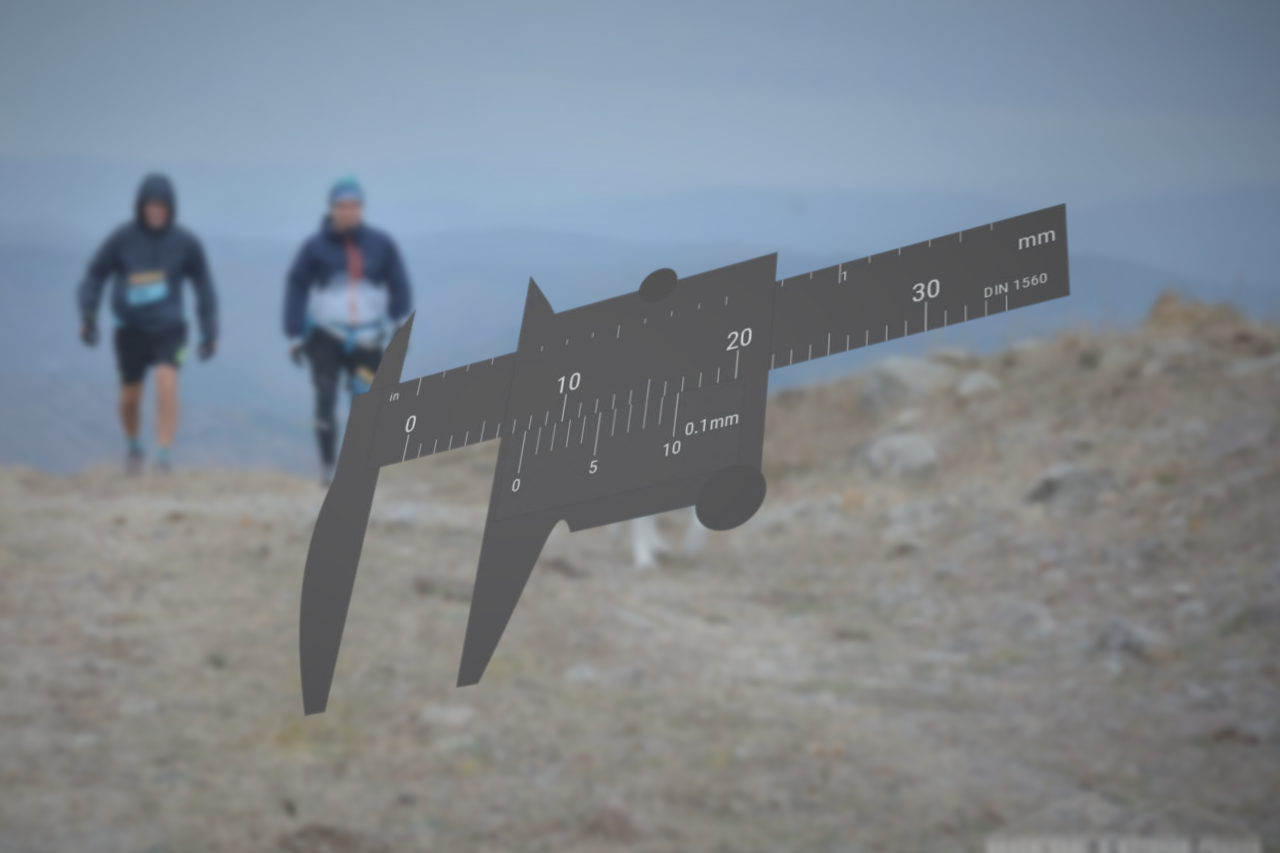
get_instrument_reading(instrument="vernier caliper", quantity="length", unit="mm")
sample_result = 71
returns 7.8
